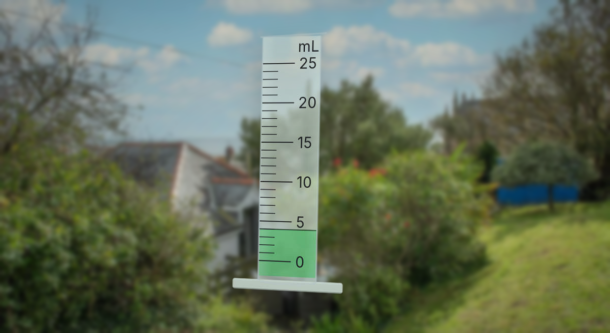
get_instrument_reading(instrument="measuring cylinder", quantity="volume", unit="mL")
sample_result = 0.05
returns 4
